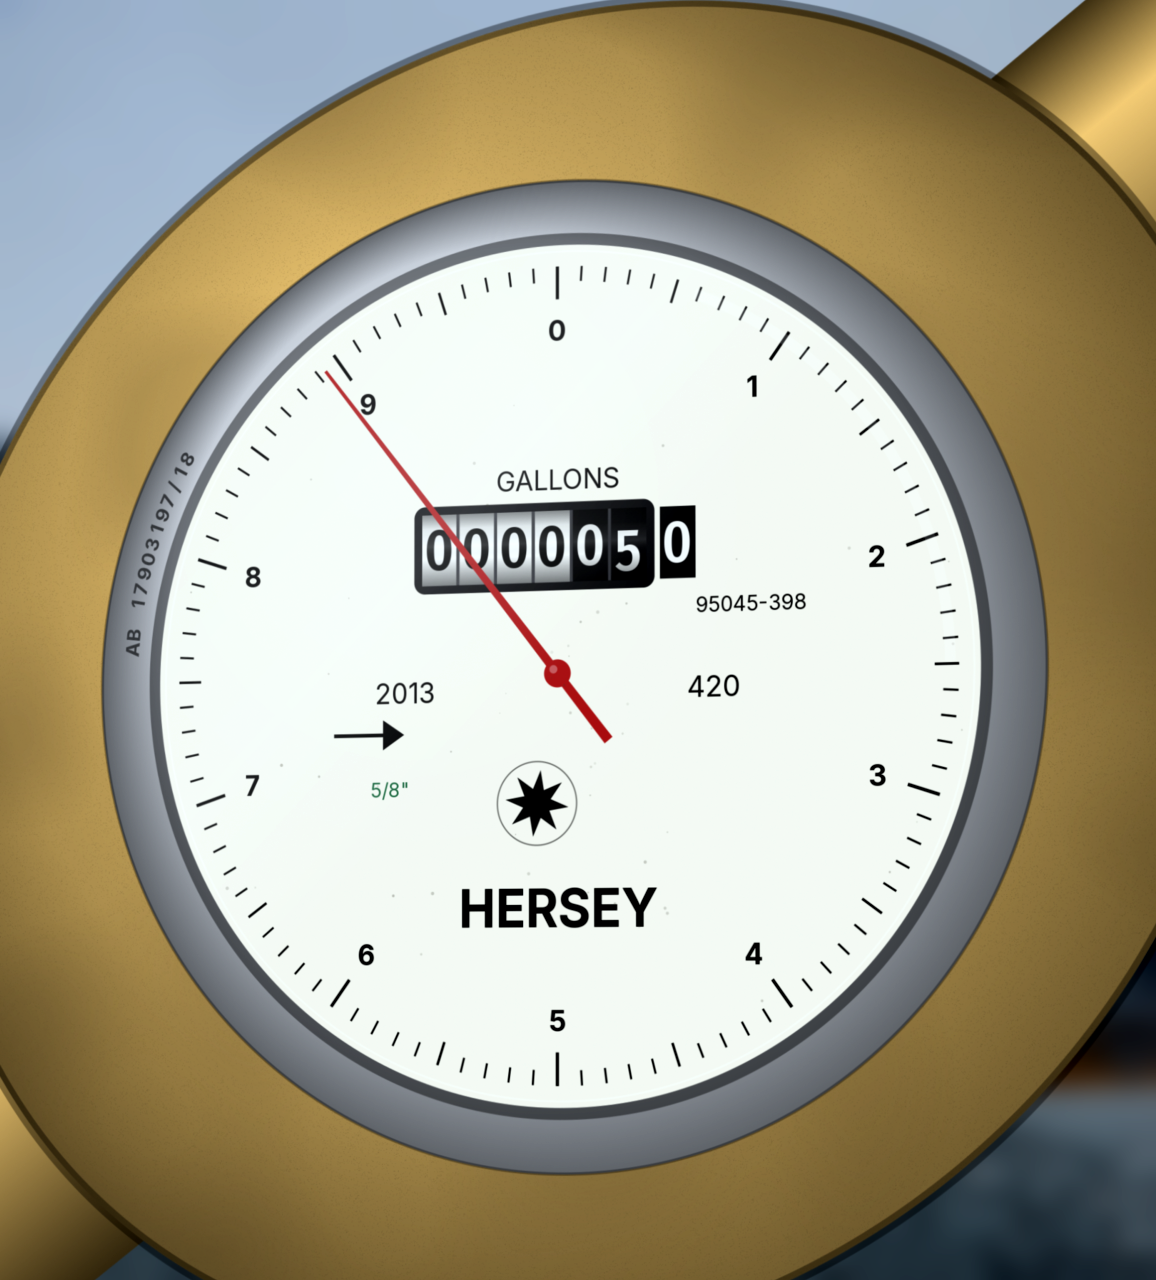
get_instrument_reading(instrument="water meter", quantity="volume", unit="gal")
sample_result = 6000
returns 48.9
